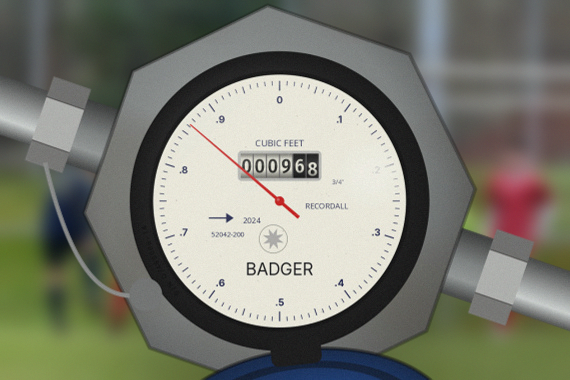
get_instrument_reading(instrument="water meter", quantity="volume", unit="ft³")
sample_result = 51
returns 967.86
